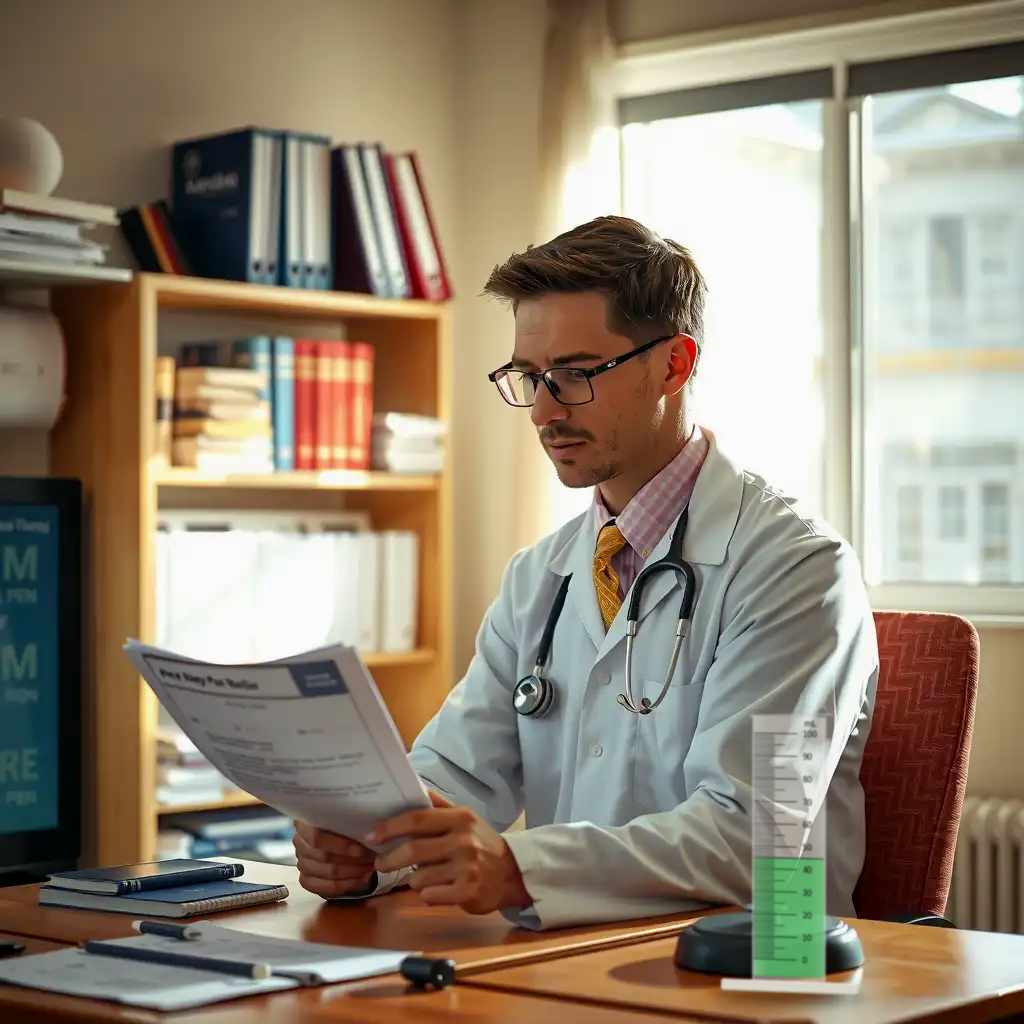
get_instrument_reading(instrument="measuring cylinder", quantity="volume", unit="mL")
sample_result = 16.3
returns 45
